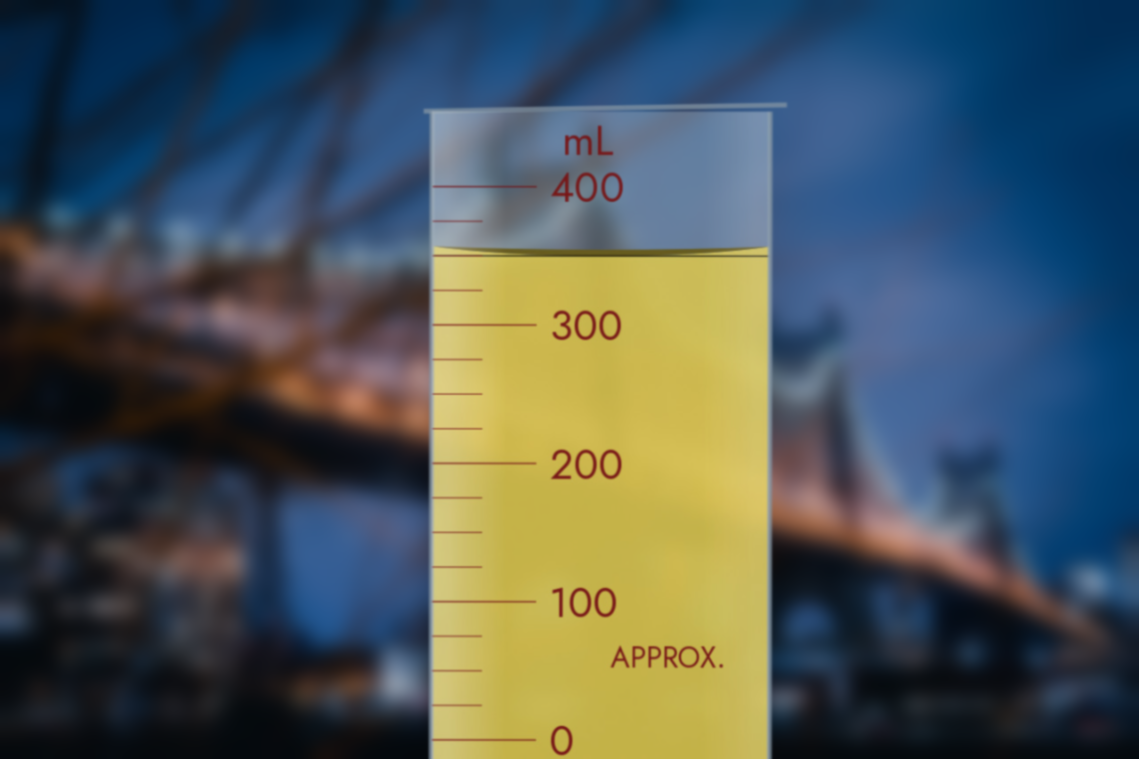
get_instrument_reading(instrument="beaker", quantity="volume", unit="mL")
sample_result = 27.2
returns 350
